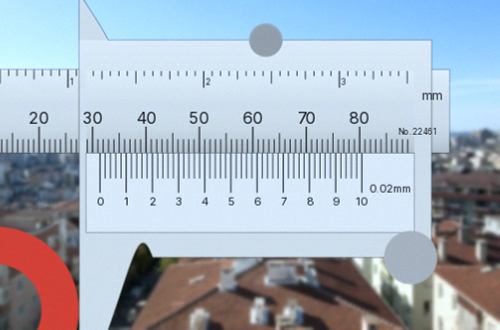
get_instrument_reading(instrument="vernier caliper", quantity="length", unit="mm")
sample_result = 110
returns 31.4
